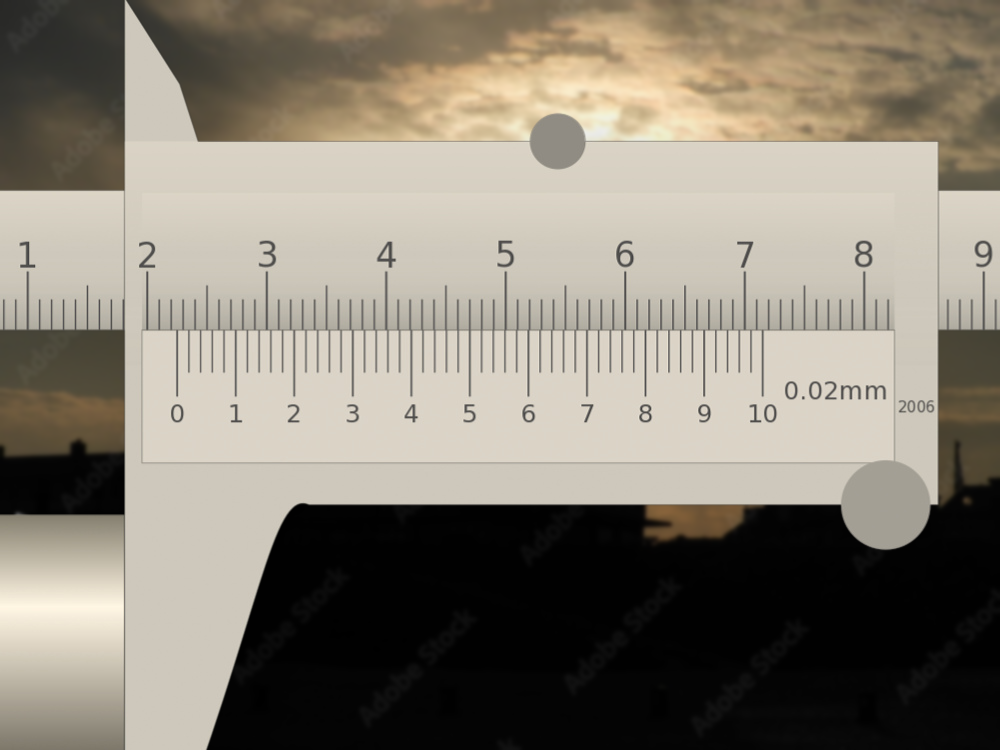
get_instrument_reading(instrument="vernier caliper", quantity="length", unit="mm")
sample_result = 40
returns 22.5
